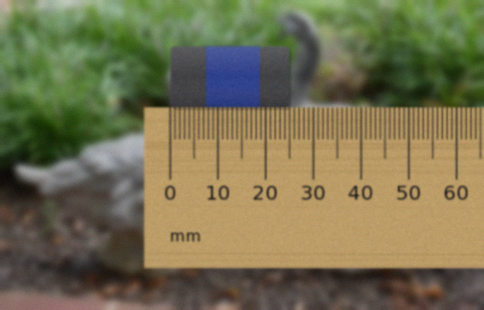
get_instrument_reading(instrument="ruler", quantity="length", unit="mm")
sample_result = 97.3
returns 25
